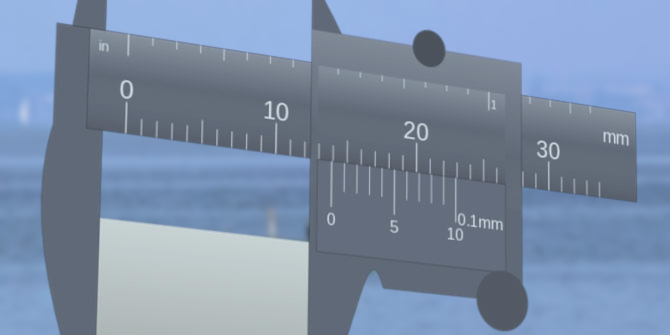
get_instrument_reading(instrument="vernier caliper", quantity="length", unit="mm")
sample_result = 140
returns 13.9
